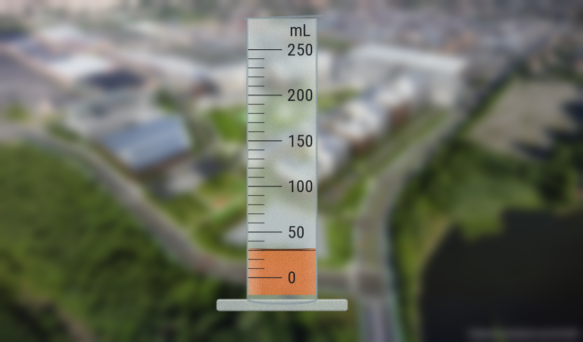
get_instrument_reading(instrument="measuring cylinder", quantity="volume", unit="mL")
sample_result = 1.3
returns 30
